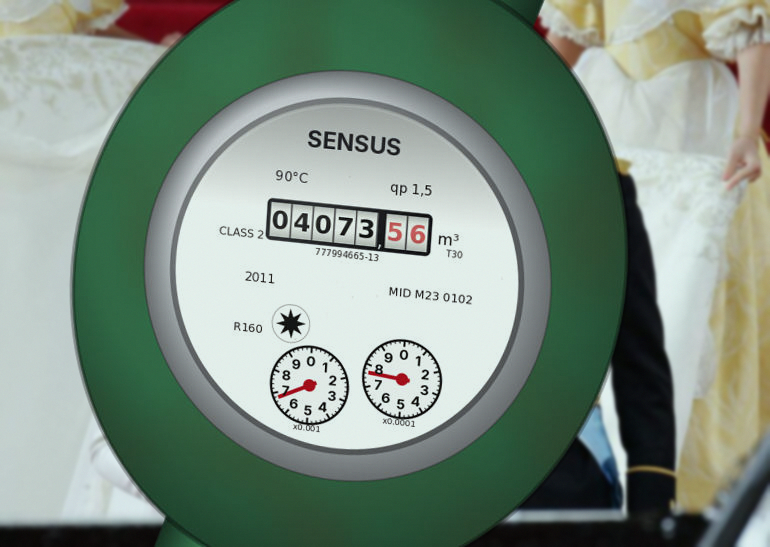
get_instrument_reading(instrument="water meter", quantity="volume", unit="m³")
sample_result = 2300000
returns 4073.5667
